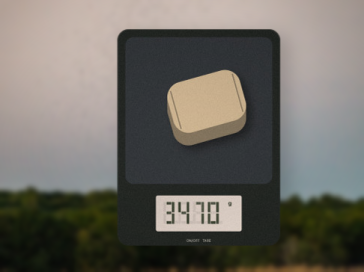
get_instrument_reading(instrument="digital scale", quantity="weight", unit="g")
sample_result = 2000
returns 3470
